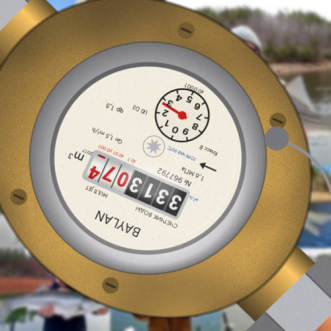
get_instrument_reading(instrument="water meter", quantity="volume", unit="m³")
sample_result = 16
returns 3313.0742
